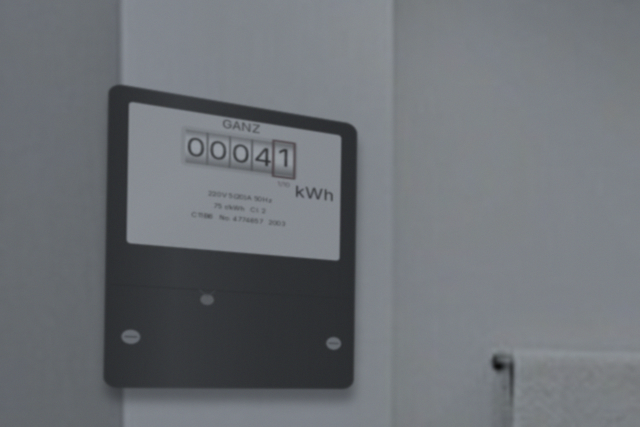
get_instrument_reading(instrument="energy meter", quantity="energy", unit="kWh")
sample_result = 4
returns 4.1
